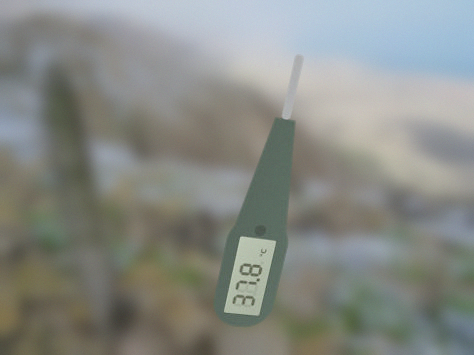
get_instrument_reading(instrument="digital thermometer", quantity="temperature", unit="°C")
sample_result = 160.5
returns 37.8
